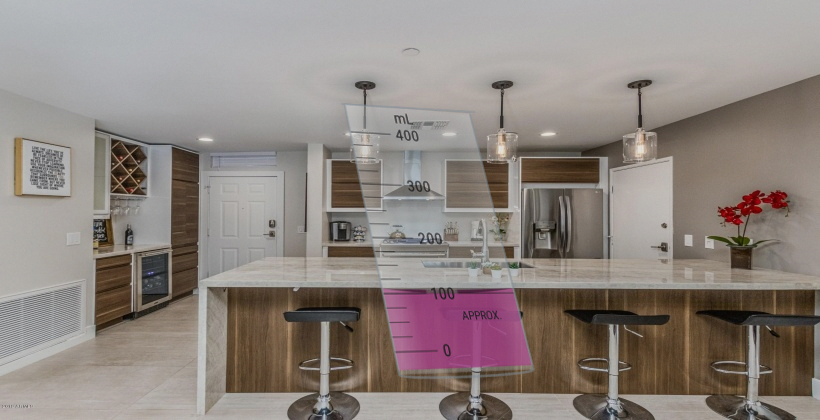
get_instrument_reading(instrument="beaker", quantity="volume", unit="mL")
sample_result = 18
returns 100
